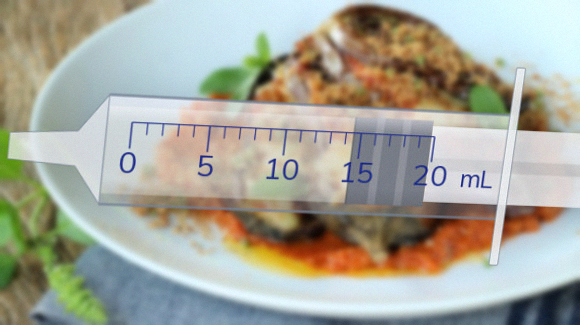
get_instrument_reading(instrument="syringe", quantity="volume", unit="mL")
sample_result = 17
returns 14.5
